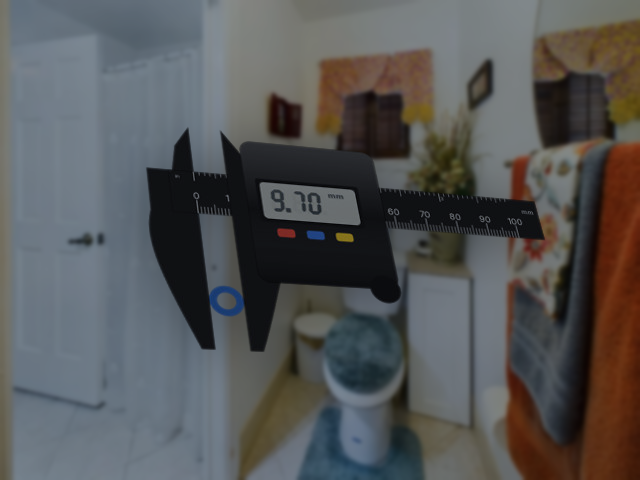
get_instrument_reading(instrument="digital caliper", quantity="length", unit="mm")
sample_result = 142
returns 9.70
